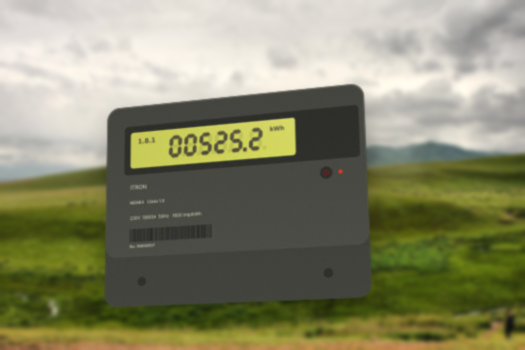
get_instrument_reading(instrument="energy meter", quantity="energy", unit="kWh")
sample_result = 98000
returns 525.2
